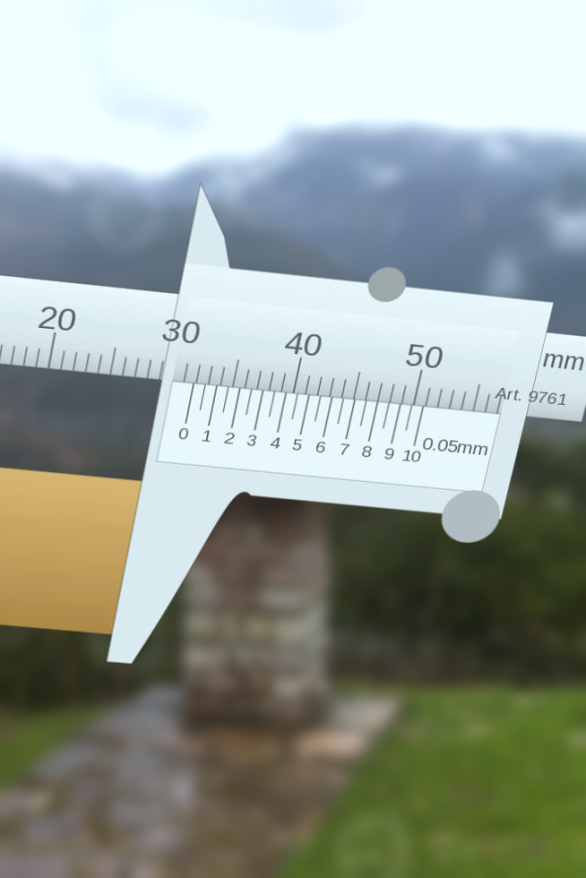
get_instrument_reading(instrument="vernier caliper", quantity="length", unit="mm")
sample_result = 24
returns 31.8
